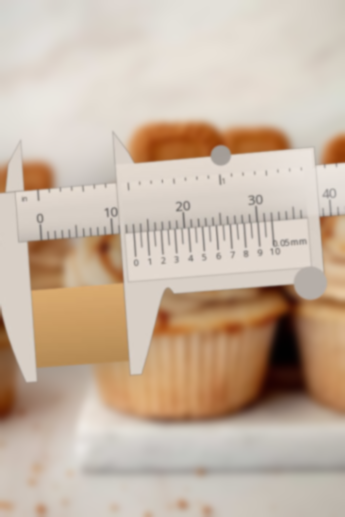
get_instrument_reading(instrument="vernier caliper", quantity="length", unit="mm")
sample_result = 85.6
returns 13.0
